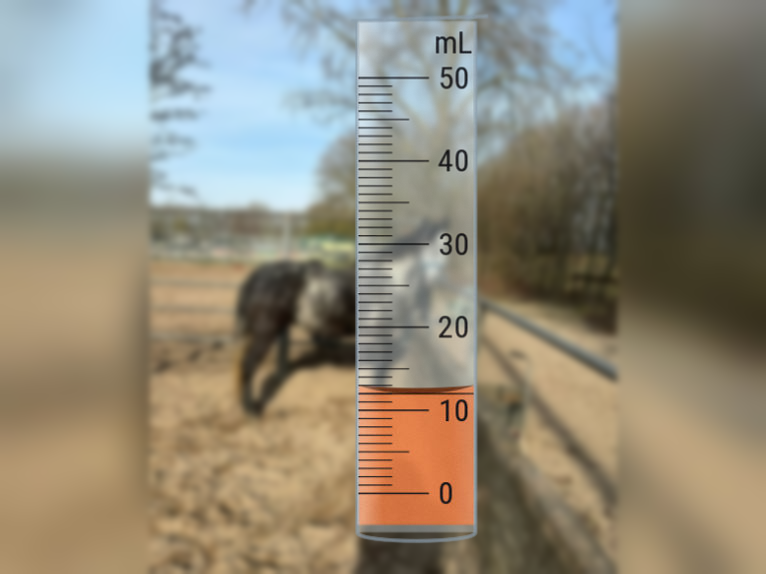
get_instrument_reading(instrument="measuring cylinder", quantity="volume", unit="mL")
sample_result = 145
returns 12
